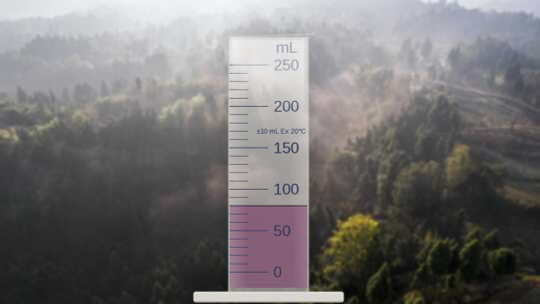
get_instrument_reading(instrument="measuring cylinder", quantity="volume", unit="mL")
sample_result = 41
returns 80
